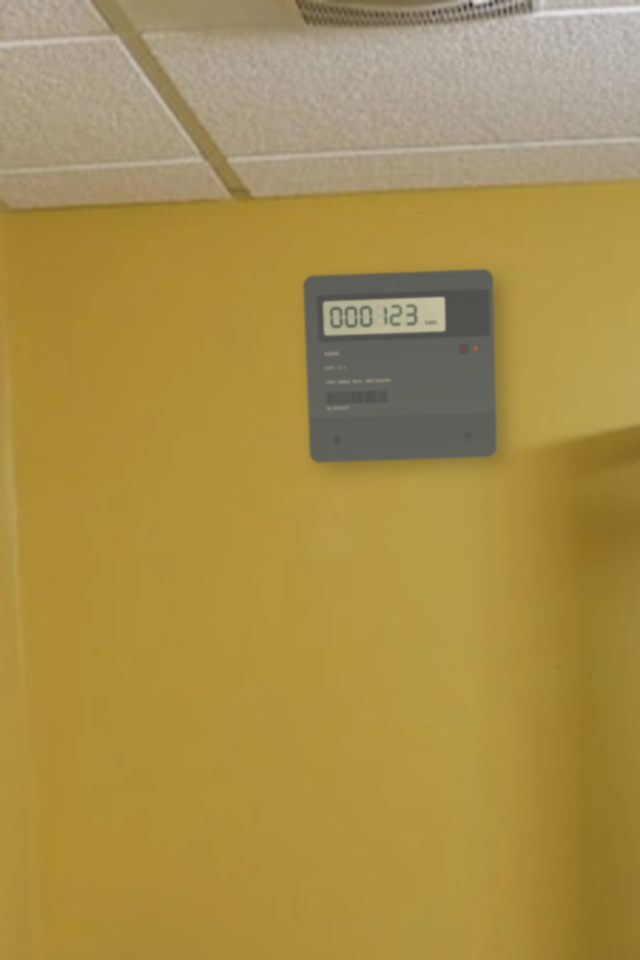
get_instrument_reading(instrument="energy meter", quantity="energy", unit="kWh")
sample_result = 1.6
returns 123
